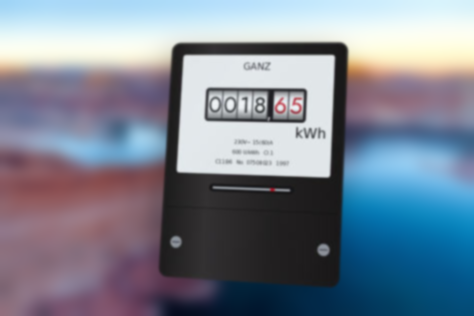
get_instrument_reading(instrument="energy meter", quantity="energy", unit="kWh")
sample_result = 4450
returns 18.65
